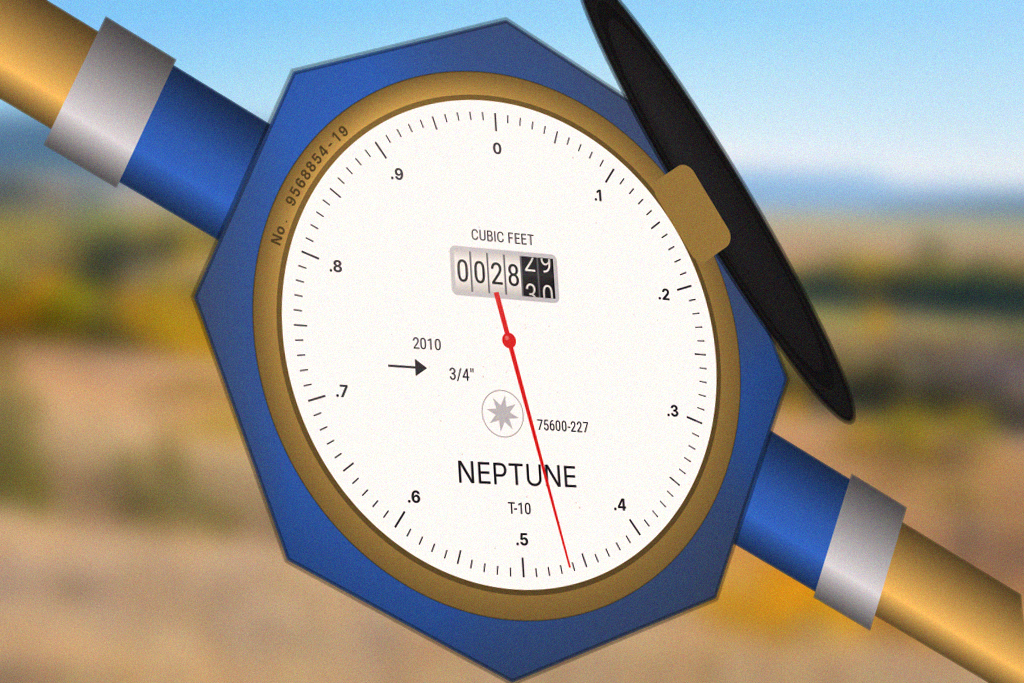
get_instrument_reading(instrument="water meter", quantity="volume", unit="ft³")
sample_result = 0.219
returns 2829.46
